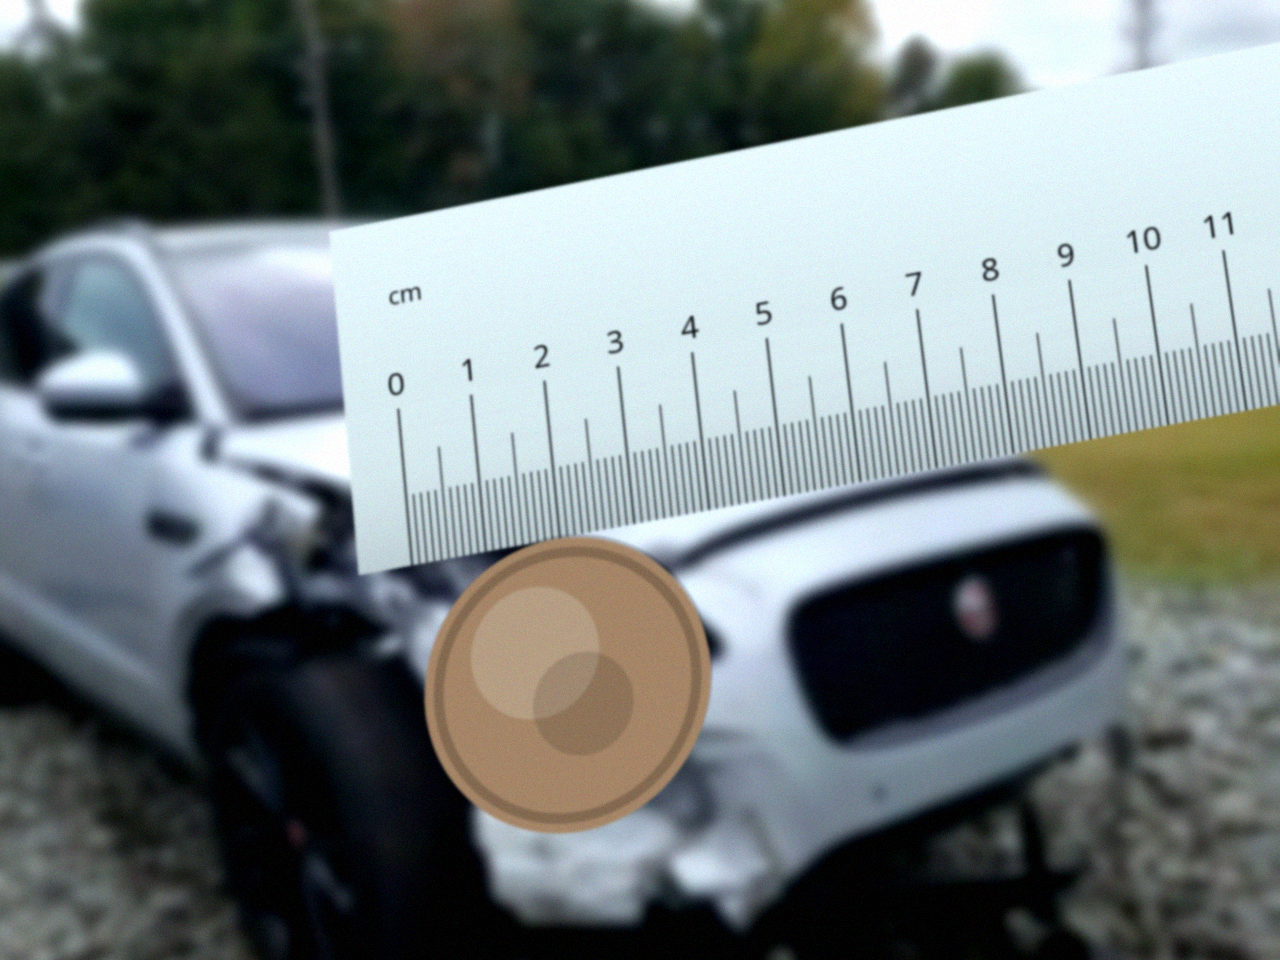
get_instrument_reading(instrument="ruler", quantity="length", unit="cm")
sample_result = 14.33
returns 3.8
